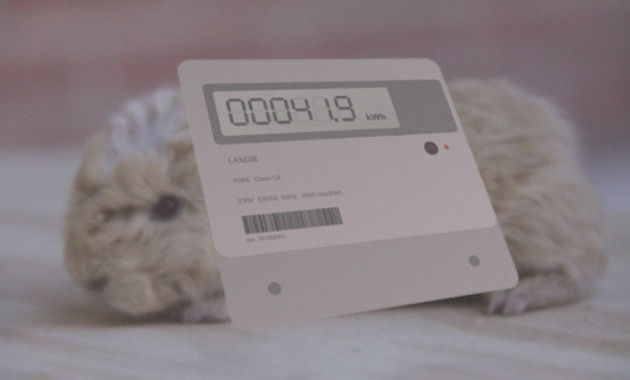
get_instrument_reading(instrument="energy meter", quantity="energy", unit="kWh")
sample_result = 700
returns 41.9
